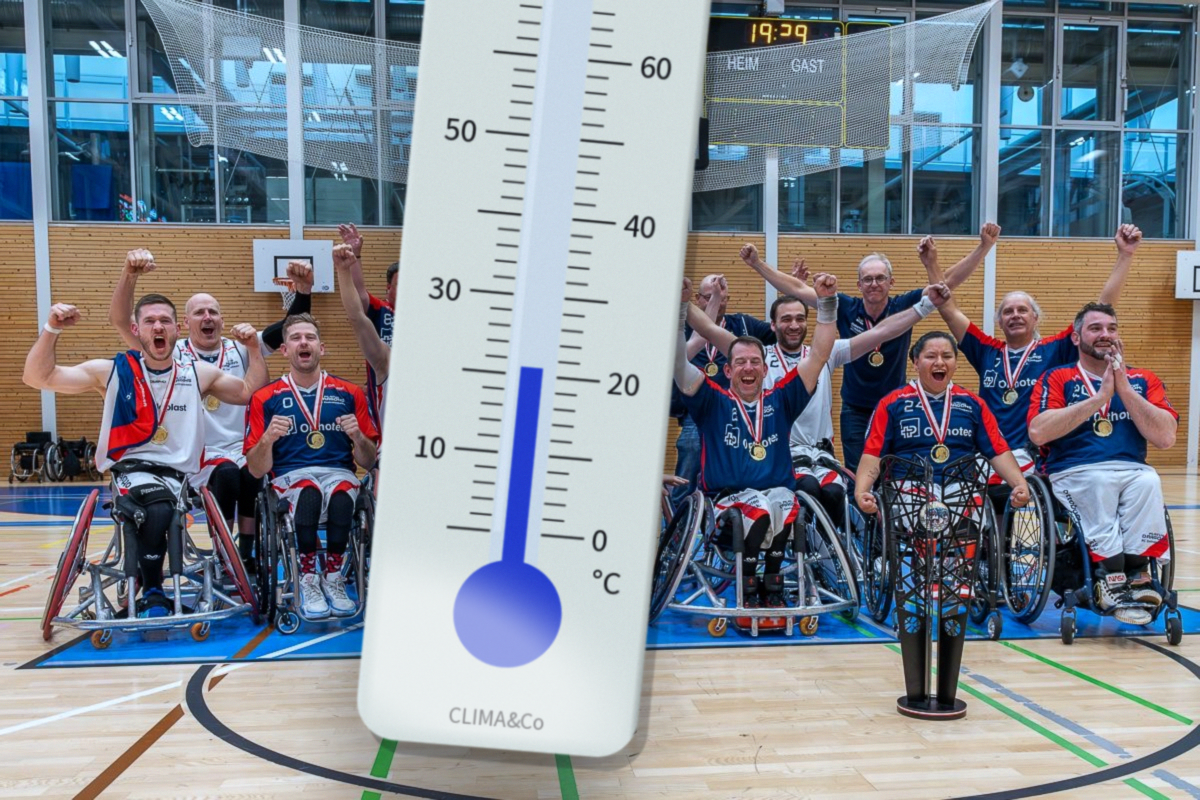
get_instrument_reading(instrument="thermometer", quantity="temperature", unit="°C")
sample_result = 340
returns 21
